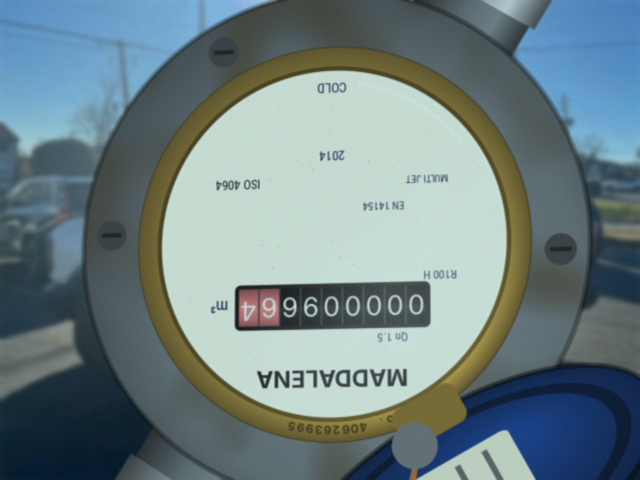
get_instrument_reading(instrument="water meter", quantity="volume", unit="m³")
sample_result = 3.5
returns 96.64
